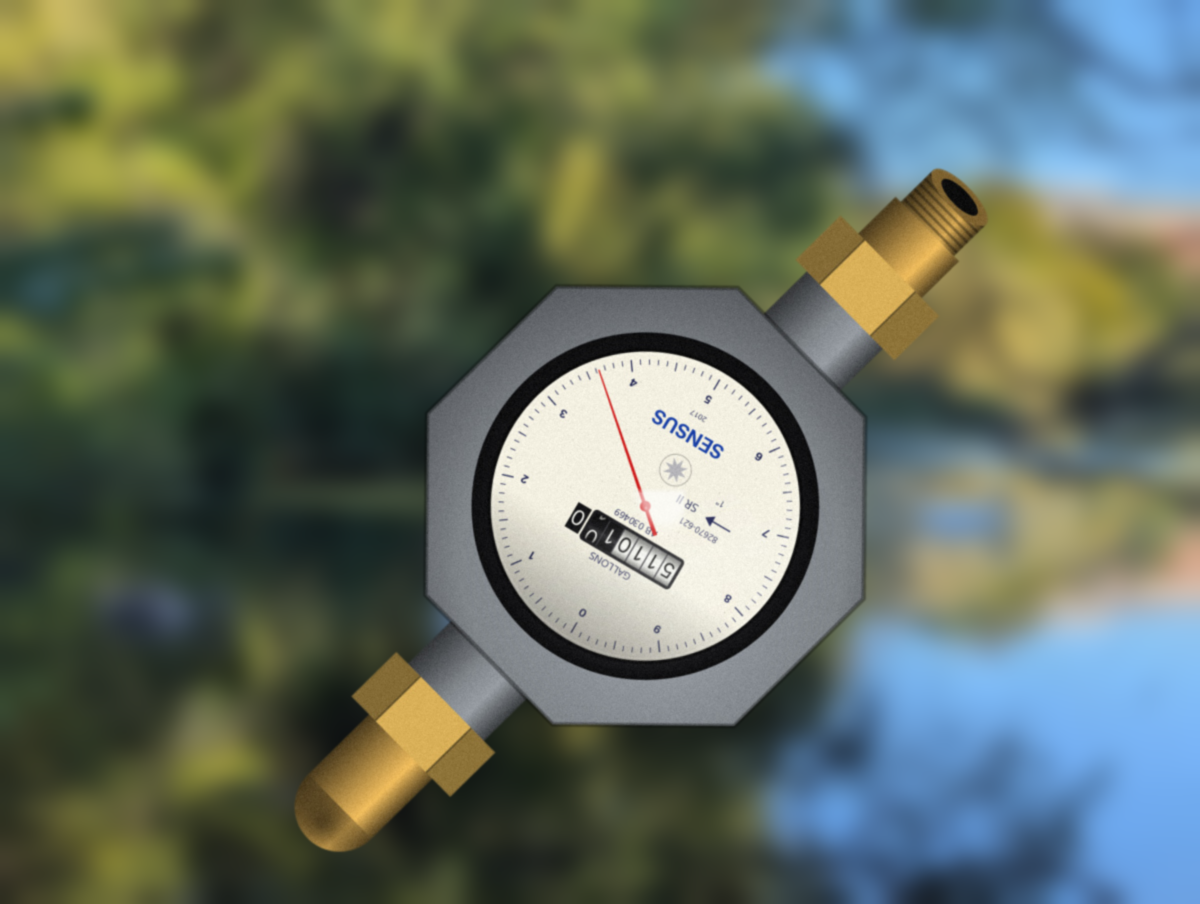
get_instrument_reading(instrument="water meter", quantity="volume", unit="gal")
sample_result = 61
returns 5110103.6
